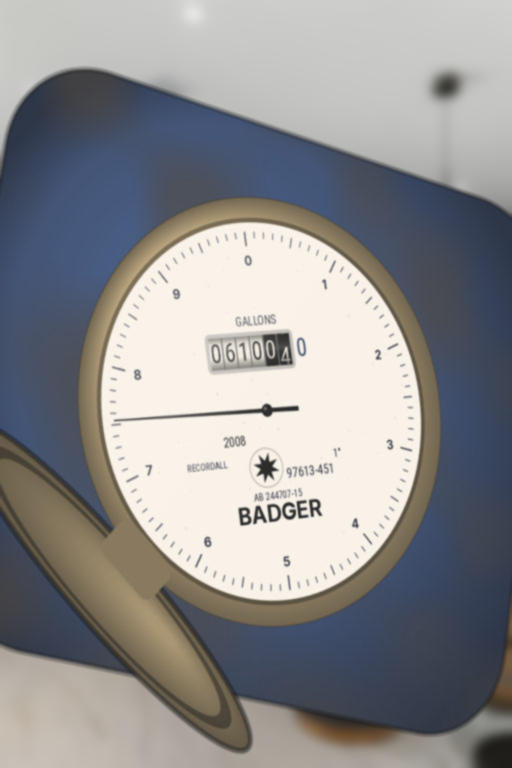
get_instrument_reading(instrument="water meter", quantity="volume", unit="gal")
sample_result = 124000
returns 610037.5
